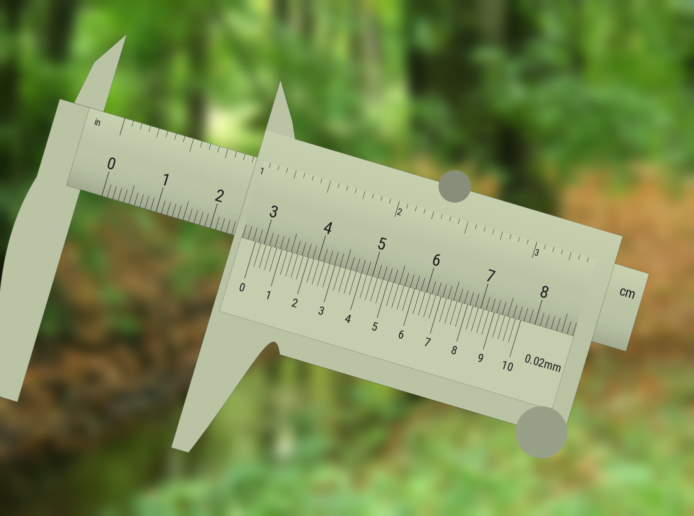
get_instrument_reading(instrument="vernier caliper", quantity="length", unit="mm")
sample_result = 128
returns 28.4
